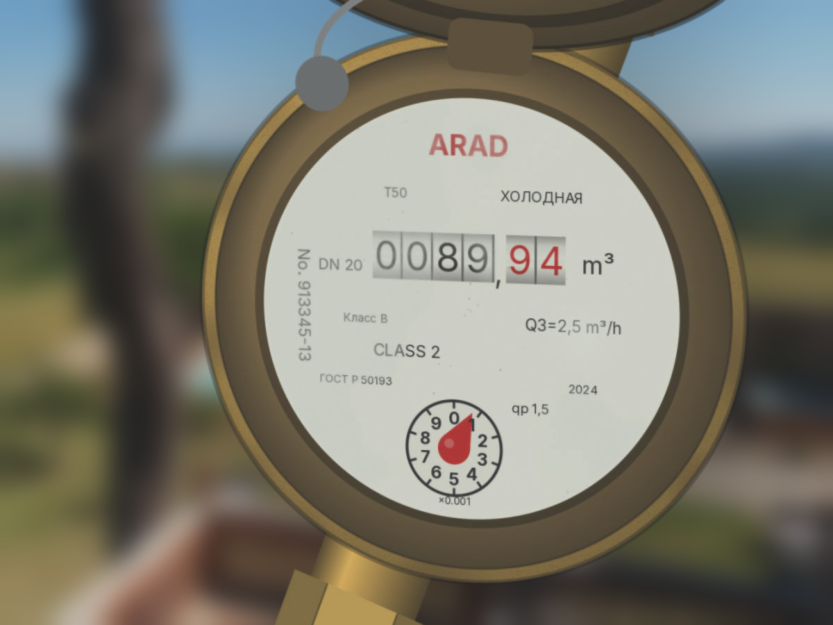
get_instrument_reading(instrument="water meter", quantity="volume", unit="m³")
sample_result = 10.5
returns 89.940
